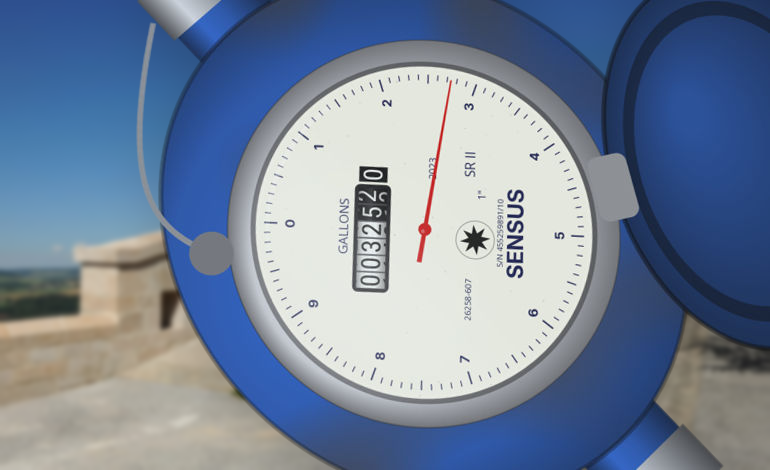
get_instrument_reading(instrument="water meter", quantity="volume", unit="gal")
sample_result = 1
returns 32522.7
